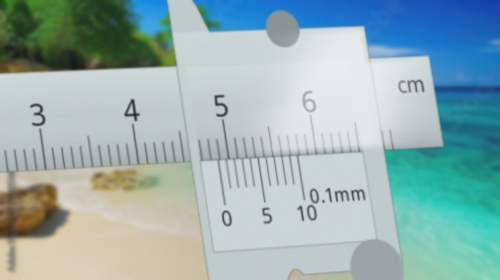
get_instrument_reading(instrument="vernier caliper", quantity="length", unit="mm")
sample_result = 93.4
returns 48.8
